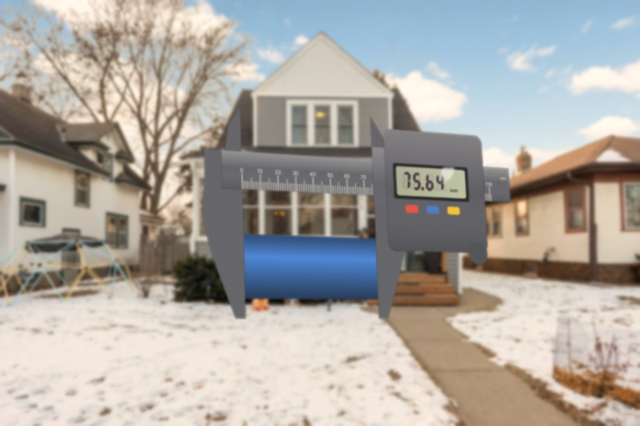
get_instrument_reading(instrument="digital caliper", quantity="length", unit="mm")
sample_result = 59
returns 75.64
